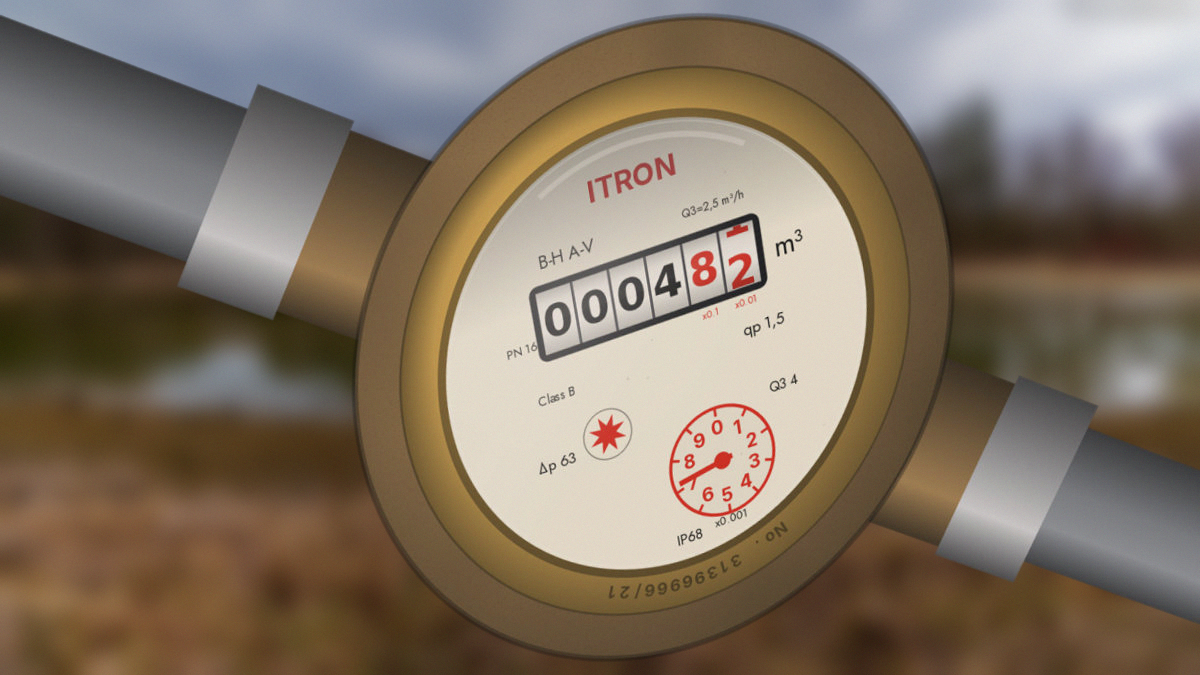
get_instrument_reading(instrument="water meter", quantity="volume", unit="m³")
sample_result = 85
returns 4.817
